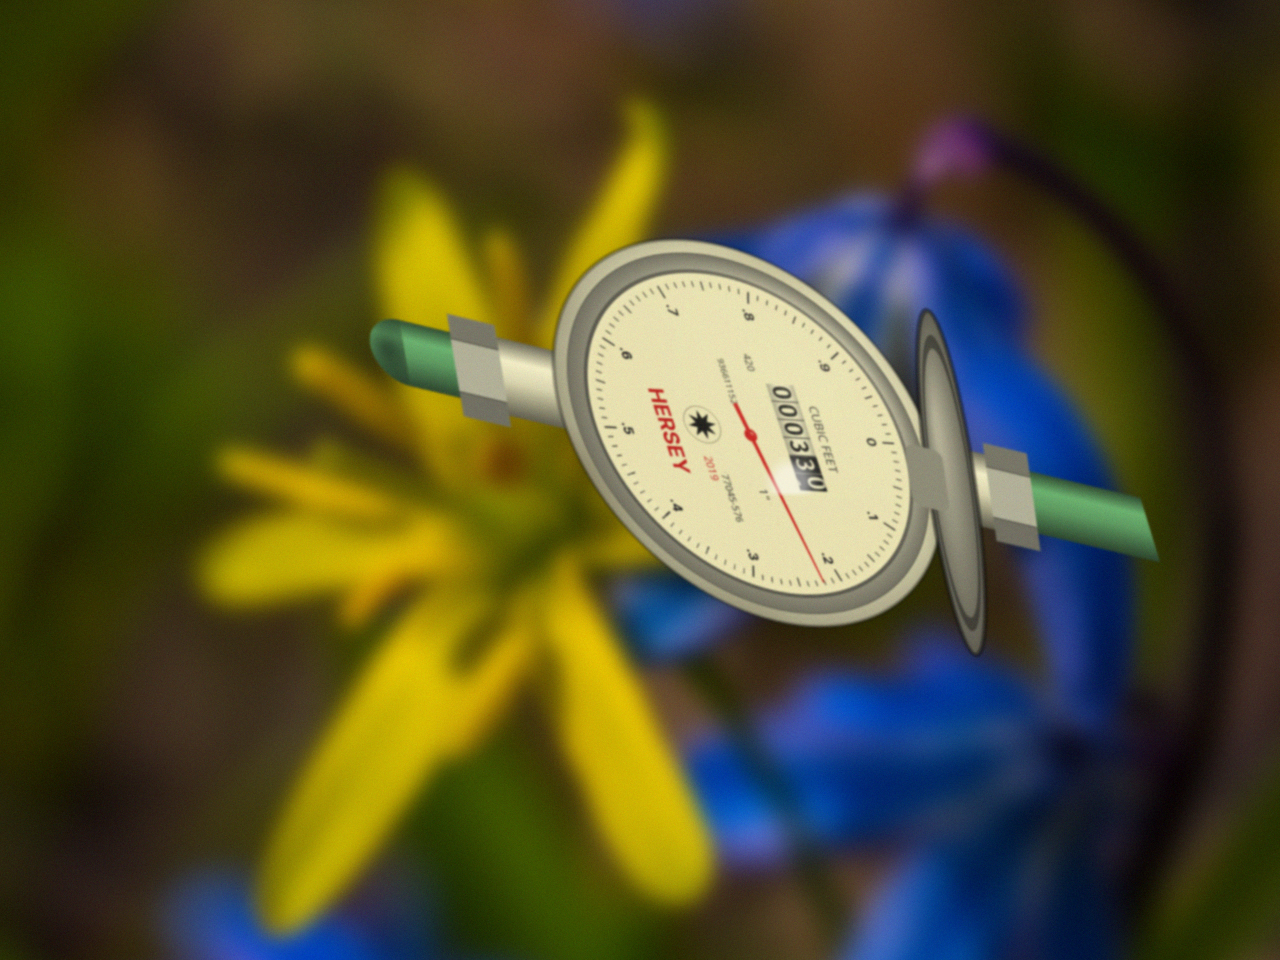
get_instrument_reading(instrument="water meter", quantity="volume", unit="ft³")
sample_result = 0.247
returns 330.22
